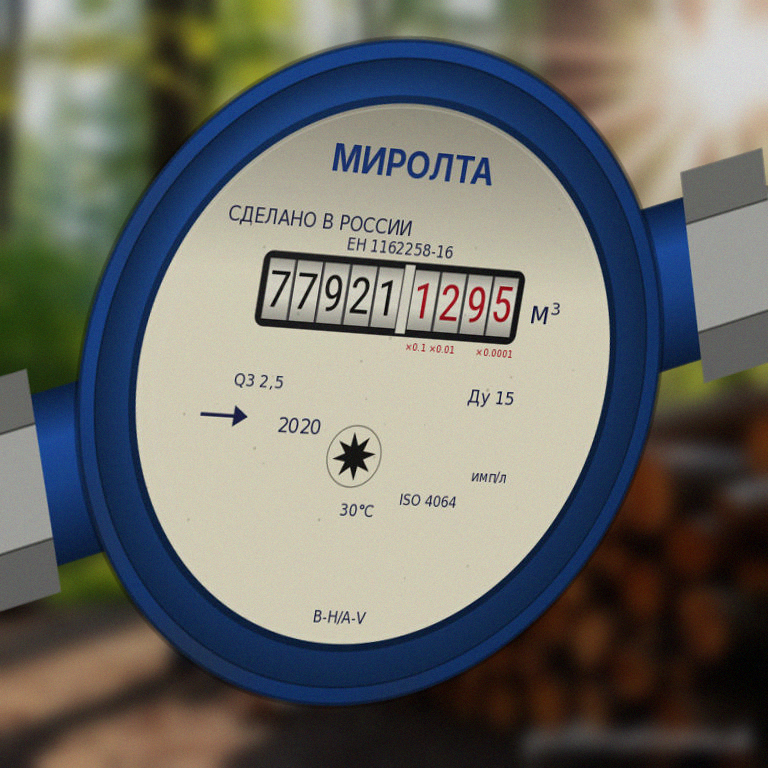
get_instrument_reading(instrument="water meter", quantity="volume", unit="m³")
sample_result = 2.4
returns 77921.1295
